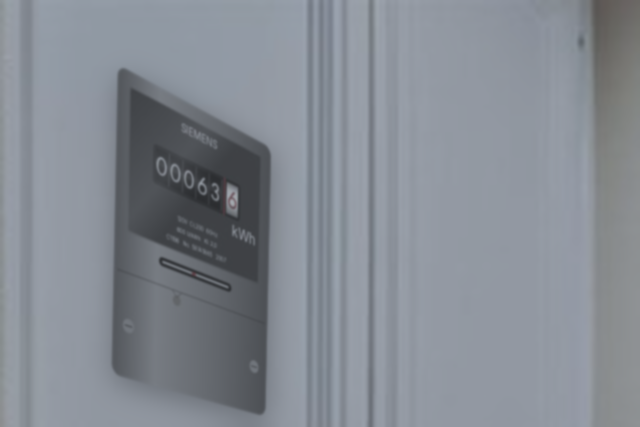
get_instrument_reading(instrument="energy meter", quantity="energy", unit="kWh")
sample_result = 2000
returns 63.6
